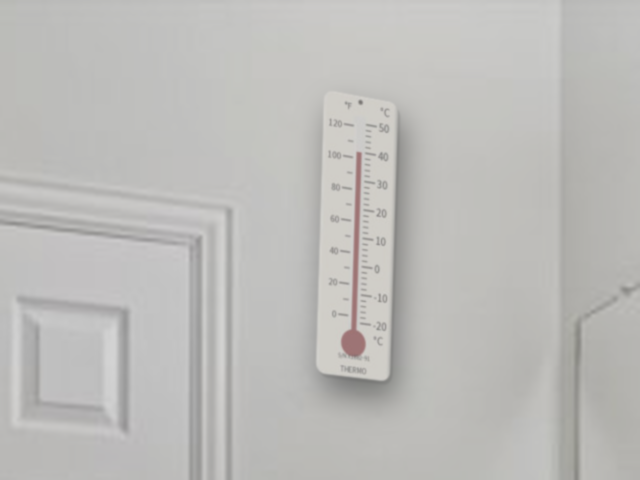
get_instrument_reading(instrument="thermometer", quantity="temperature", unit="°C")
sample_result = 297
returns 40
